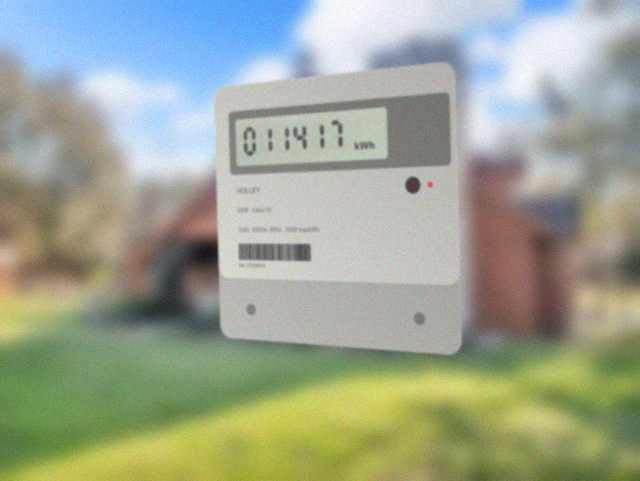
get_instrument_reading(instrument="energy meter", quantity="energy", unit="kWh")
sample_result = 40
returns 11417
